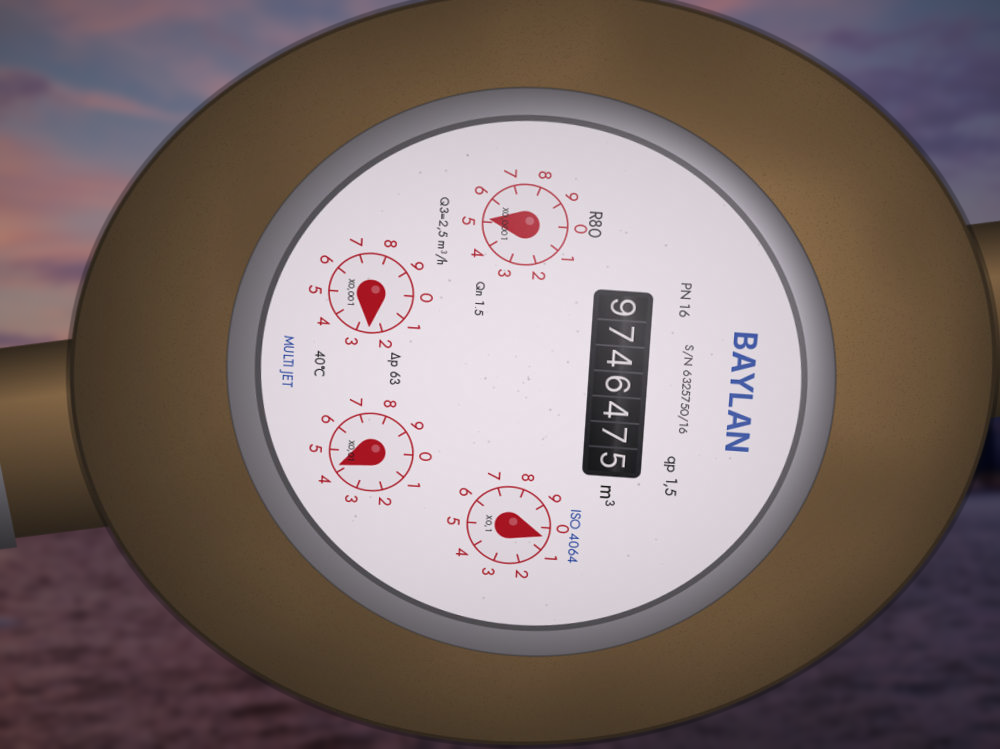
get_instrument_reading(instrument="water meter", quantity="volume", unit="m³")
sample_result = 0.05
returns 9746475.0425
